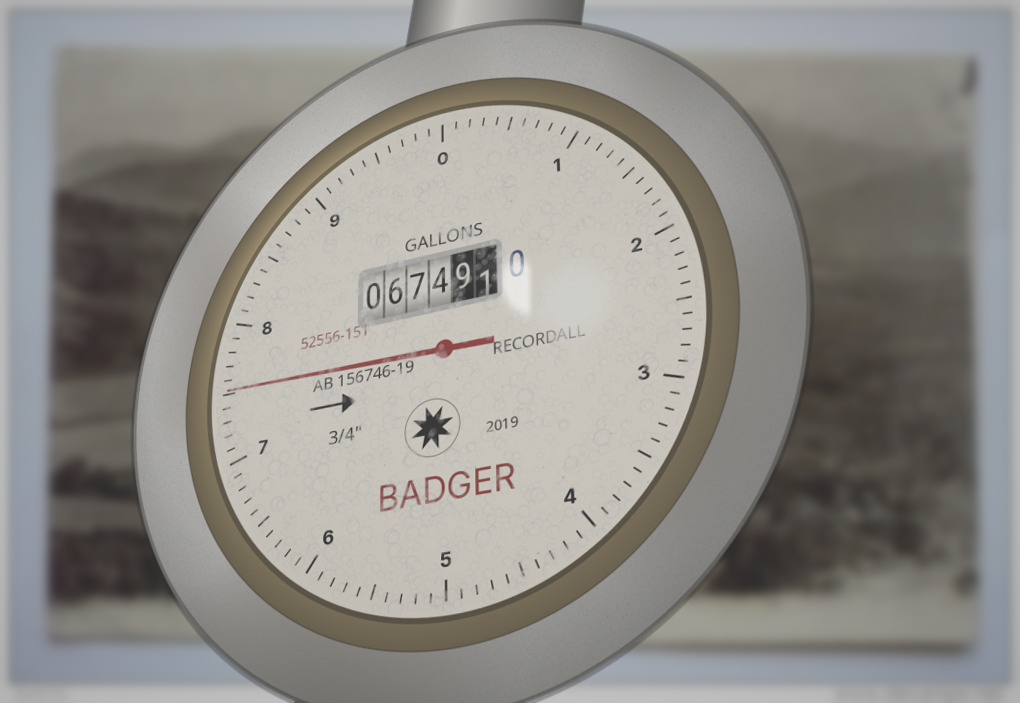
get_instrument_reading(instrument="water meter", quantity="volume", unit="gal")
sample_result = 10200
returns 674907.5
